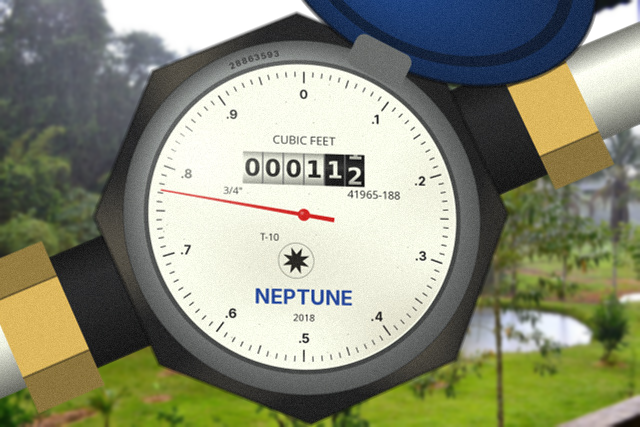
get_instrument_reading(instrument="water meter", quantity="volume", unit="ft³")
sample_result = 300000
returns 111.77
